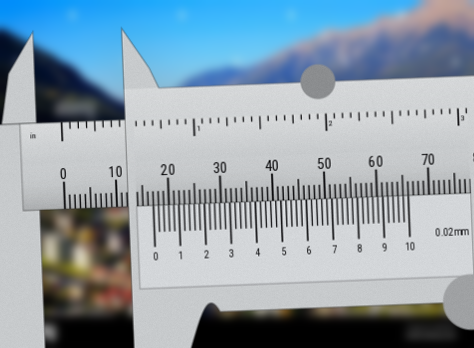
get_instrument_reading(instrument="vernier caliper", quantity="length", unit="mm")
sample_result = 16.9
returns 17.0
